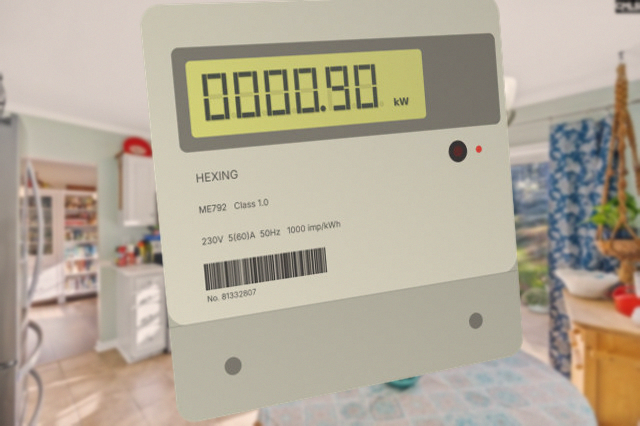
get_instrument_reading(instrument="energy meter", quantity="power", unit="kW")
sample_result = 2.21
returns 0.90
